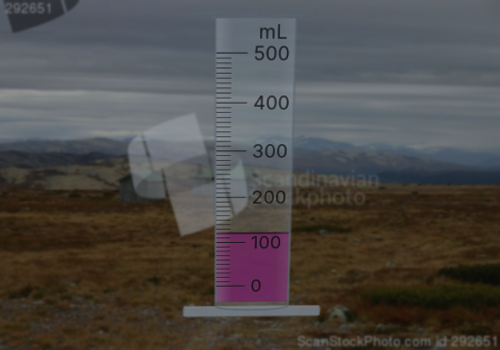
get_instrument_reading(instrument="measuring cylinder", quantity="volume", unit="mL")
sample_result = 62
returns 120
